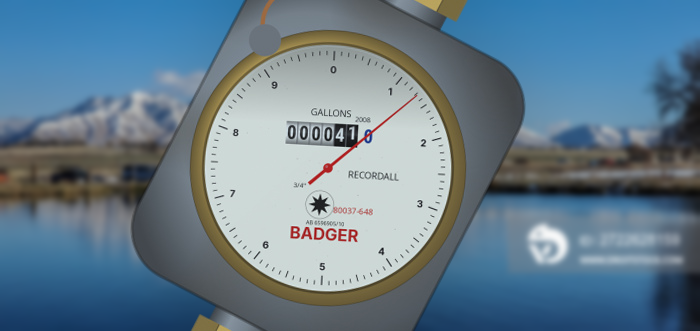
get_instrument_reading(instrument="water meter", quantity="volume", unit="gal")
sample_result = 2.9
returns 411.3
